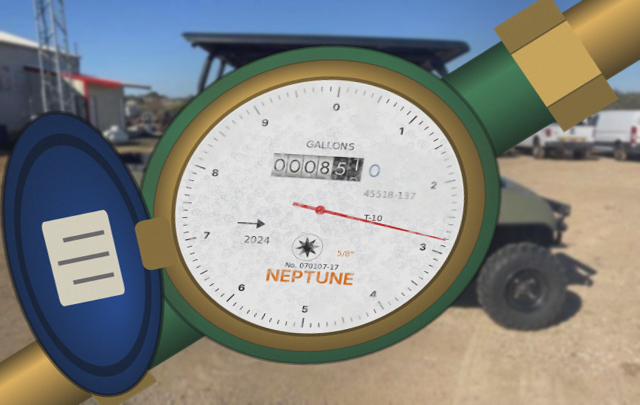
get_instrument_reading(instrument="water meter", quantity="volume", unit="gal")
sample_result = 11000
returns 8512.8
